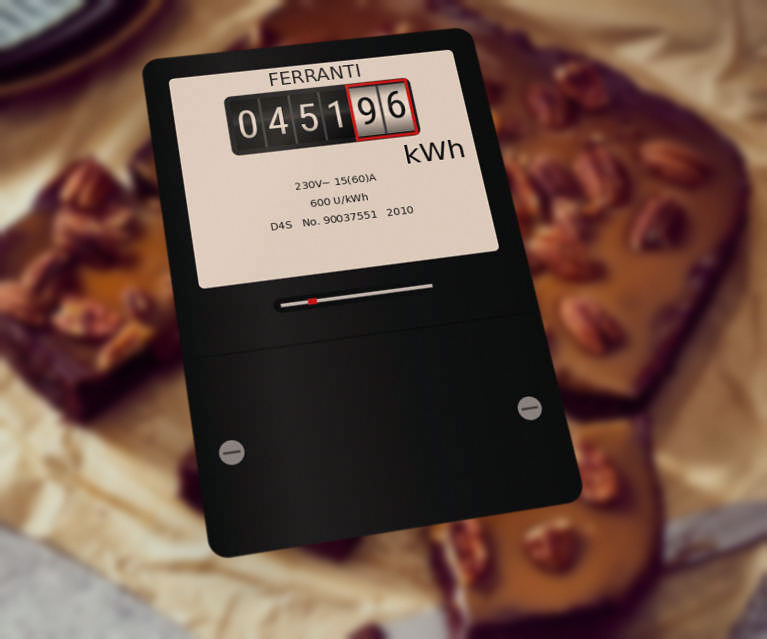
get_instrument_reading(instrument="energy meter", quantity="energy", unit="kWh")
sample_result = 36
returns 451.96
